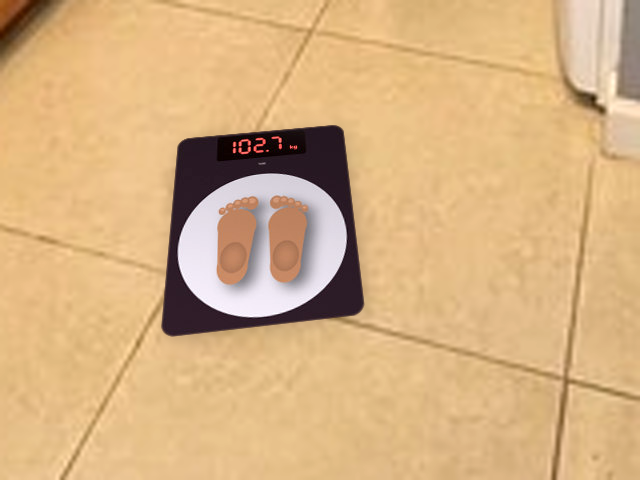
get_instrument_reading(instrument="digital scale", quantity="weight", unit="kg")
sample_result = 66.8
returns 102.7
